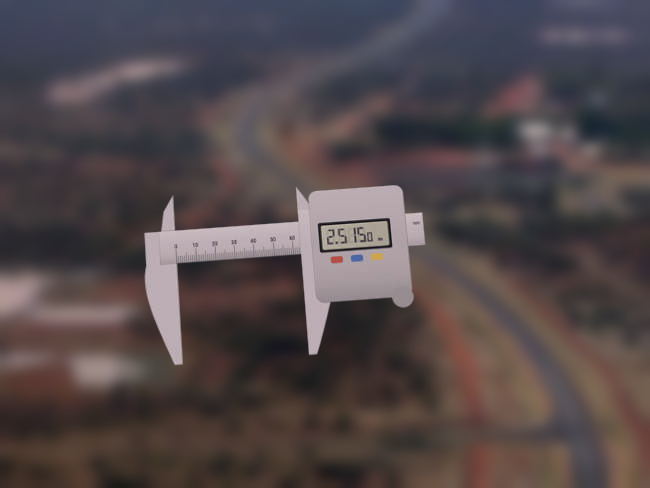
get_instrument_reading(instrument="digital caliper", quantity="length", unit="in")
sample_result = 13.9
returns 2.5150
